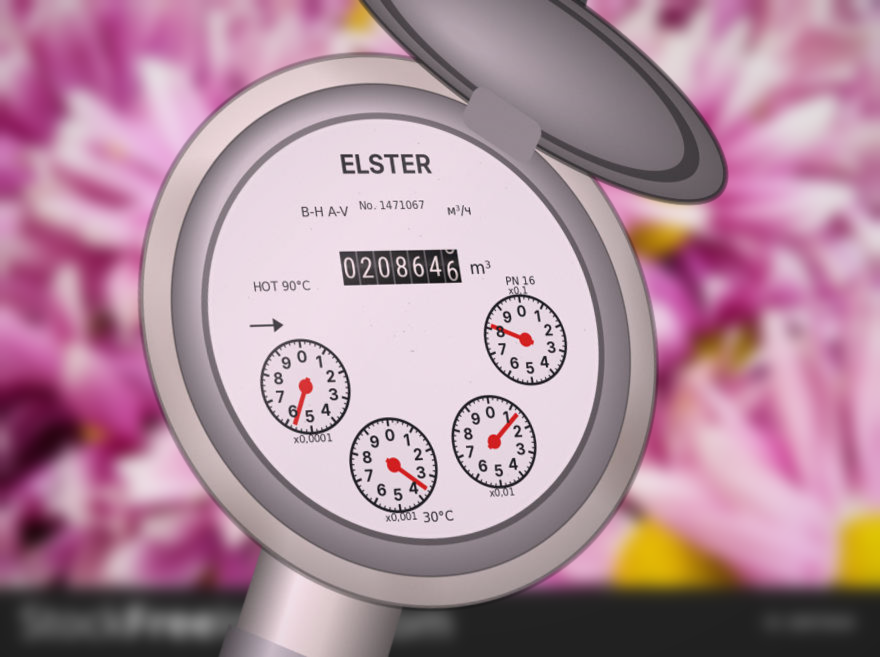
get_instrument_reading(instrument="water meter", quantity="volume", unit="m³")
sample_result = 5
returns 208645.8135
